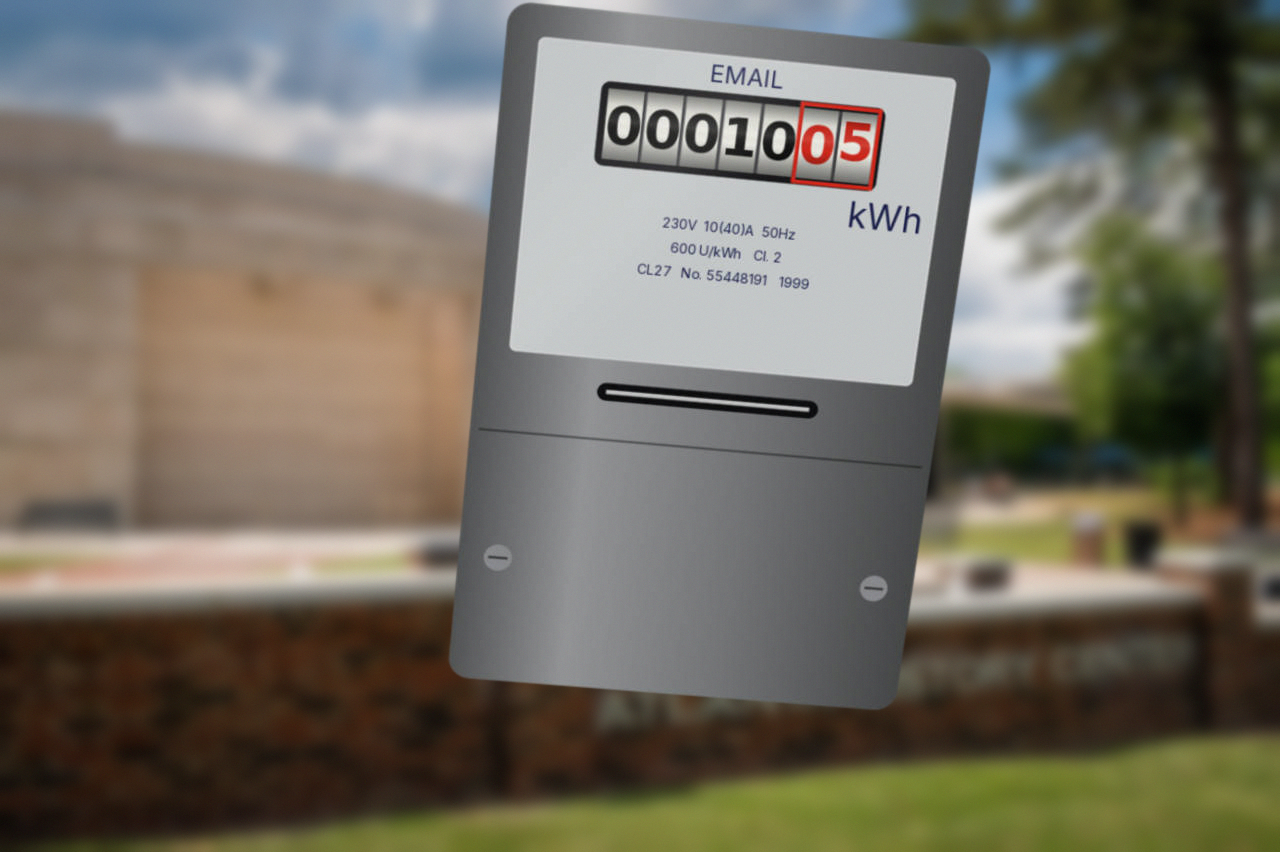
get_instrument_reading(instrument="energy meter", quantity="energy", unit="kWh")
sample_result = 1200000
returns 10.05
